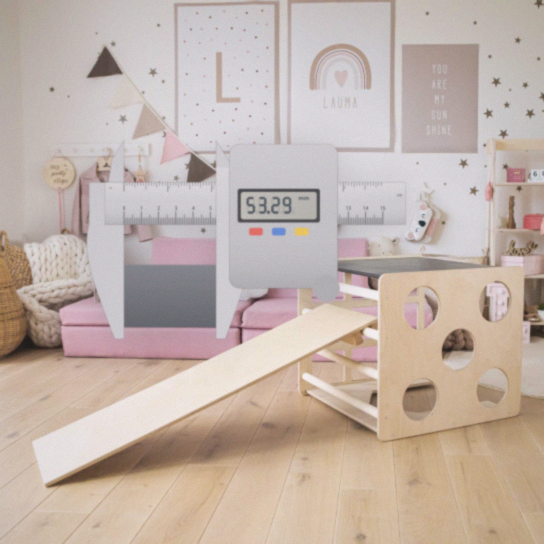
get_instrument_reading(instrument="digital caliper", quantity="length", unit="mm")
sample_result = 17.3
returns 53.29
